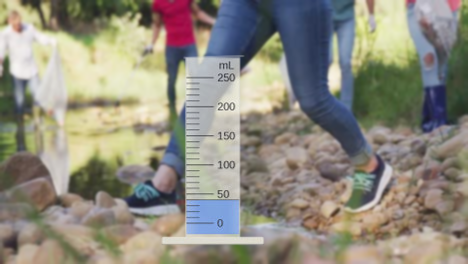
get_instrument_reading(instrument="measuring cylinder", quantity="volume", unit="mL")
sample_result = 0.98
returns 40
